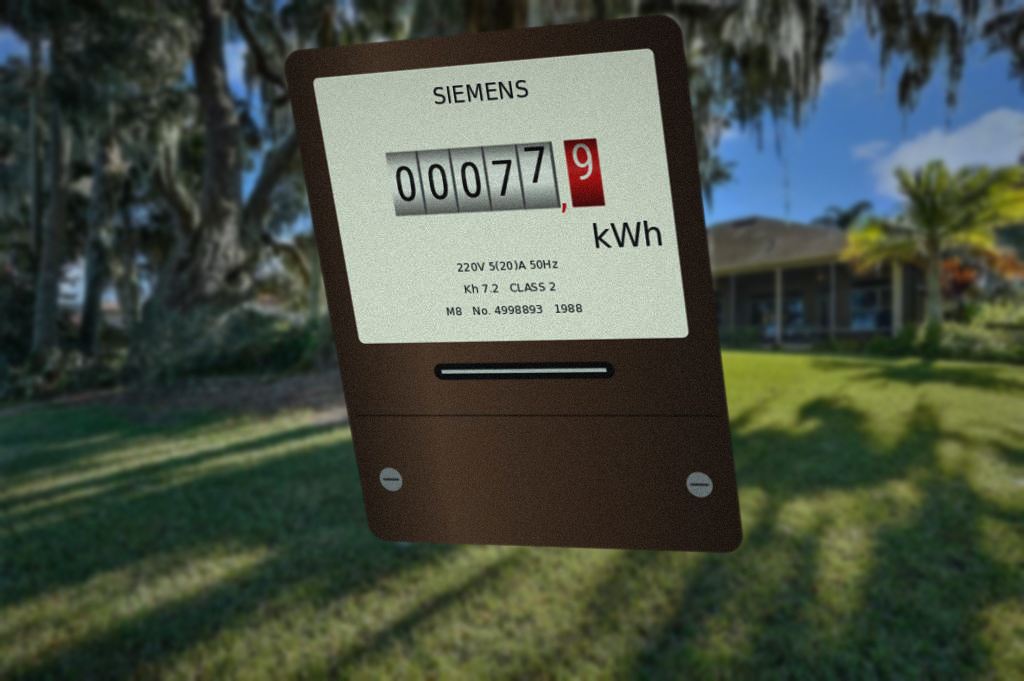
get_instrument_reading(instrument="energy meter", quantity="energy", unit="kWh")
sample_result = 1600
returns 77.9
